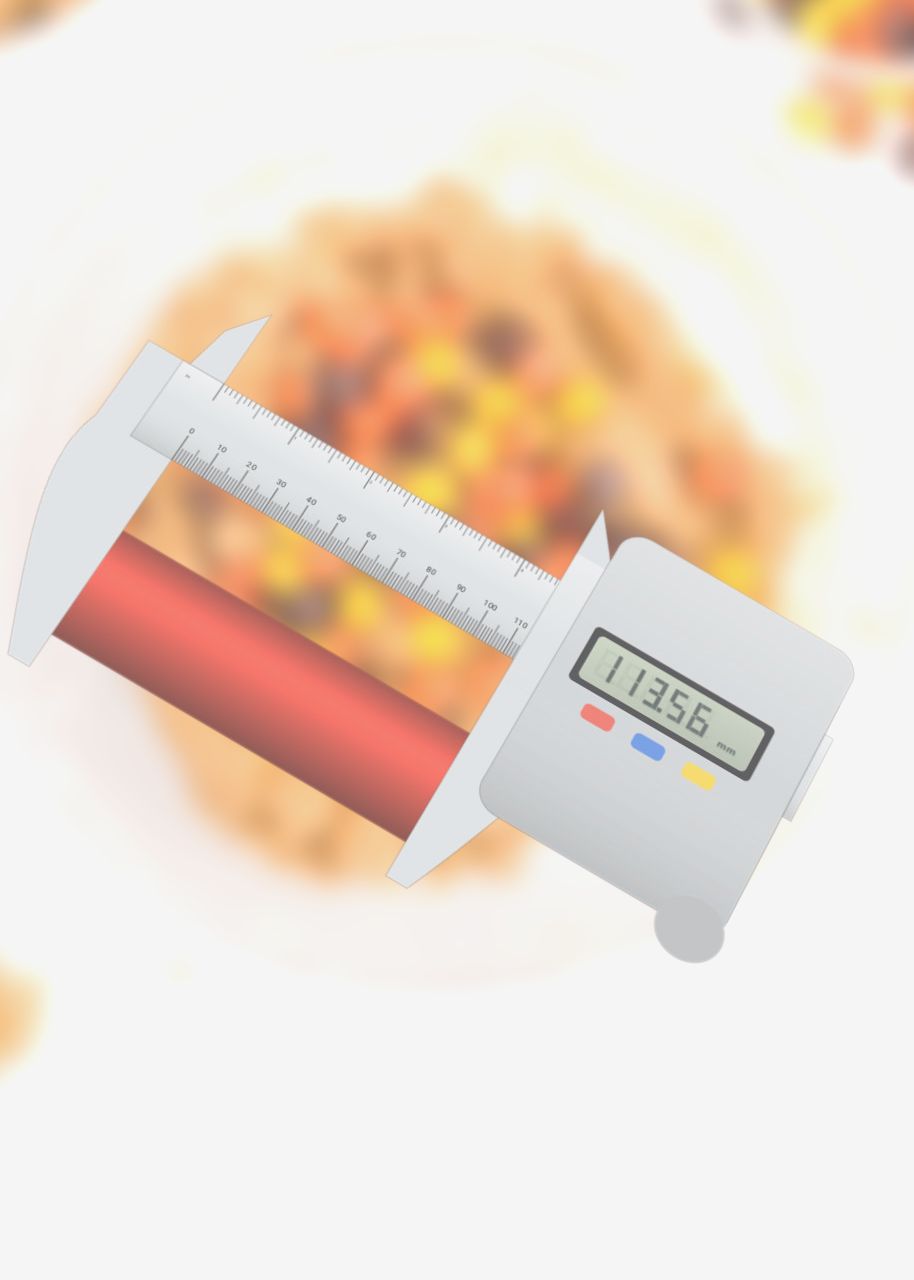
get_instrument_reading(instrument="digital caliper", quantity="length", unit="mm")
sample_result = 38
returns 113.56
